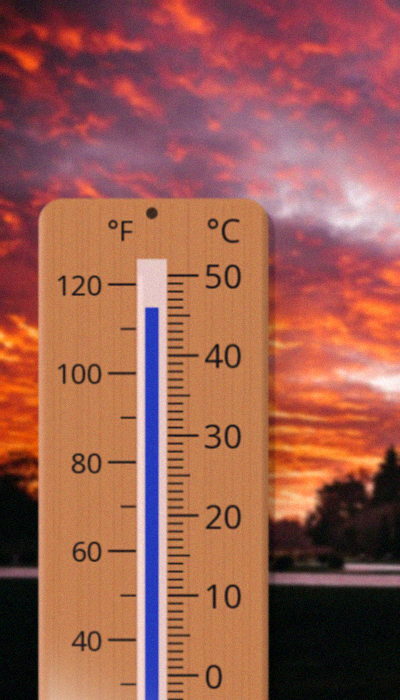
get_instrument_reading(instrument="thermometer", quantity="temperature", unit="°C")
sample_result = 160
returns 46
